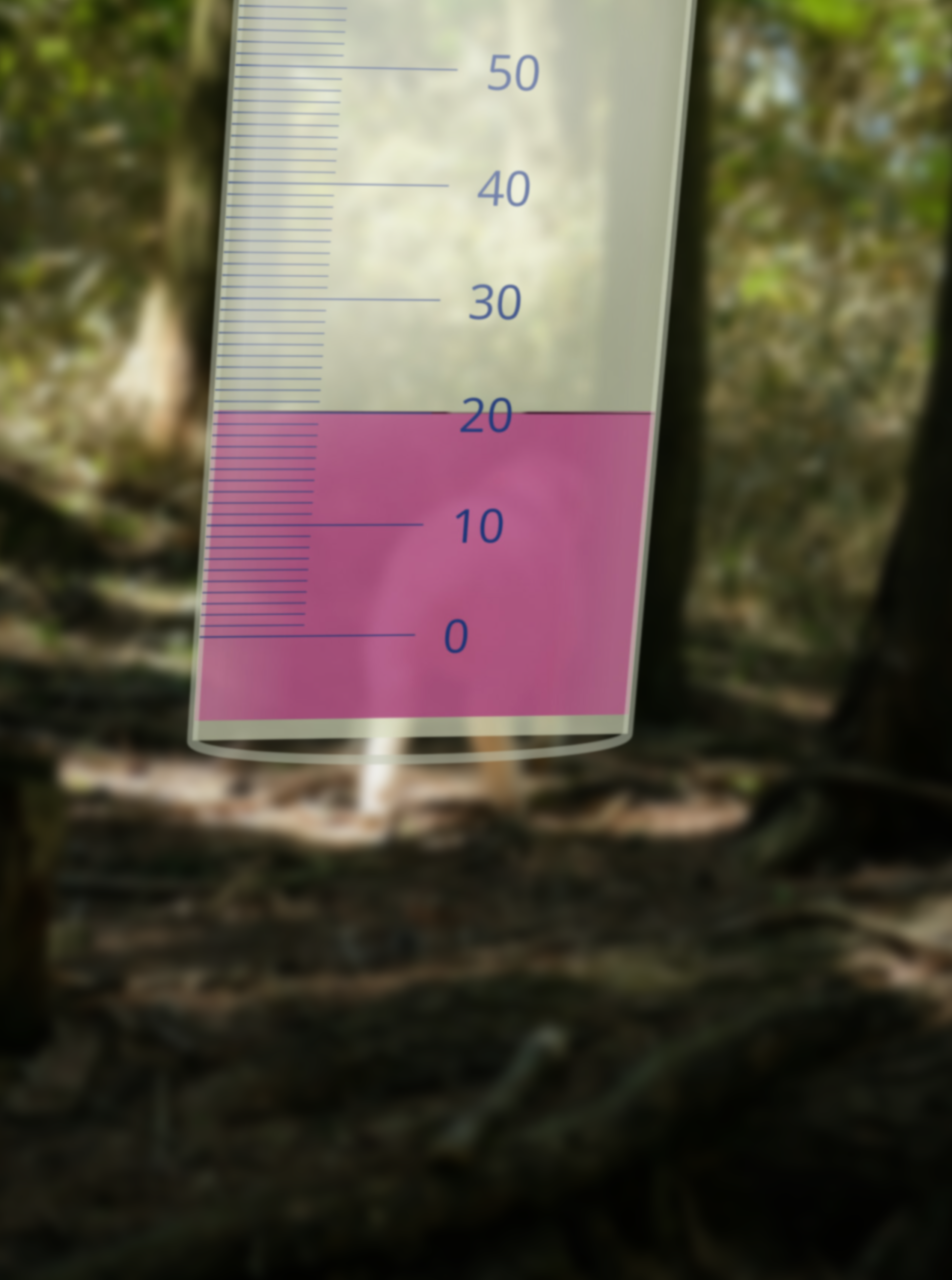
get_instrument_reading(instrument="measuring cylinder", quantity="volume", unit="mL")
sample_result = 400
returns 20
